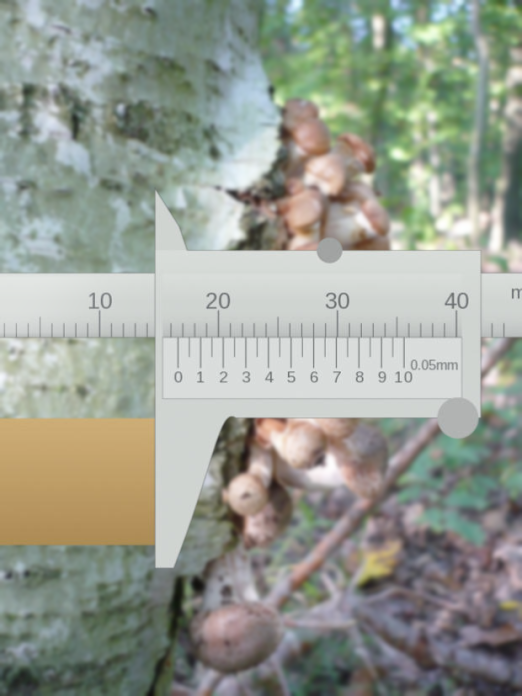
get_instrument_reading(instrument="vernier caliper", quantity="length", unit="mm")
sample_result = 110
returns 16.6
